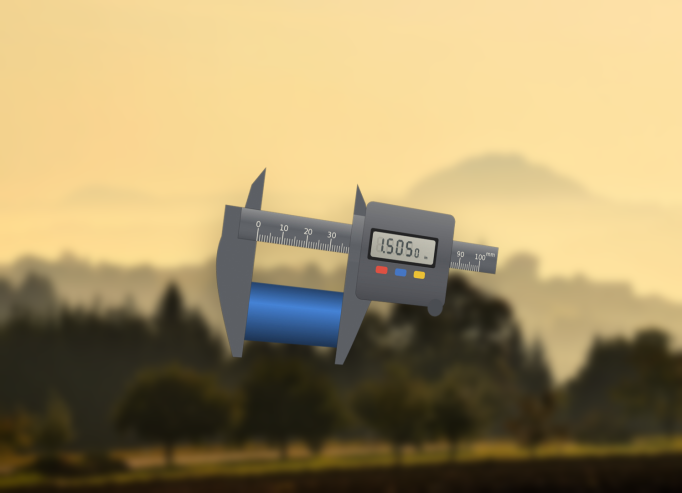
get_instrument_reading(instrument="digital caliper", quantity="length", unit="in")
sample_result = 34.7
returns 1.5050
